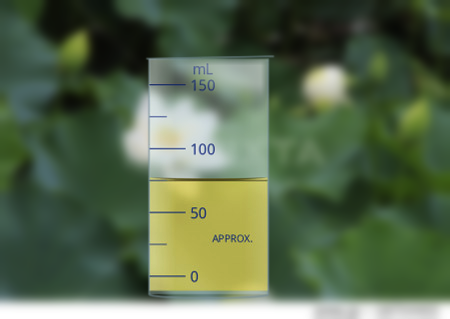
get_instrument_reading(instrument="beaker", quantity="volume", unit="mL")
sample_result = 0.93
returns 75
